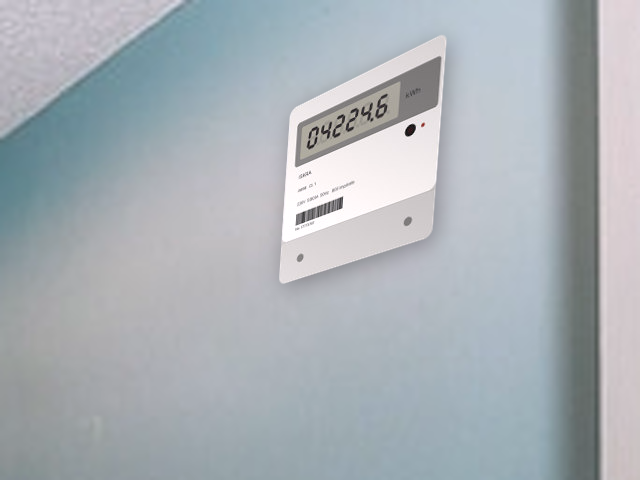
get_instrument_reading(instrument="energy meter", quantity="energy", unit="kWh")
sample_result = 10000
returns 4224.6
